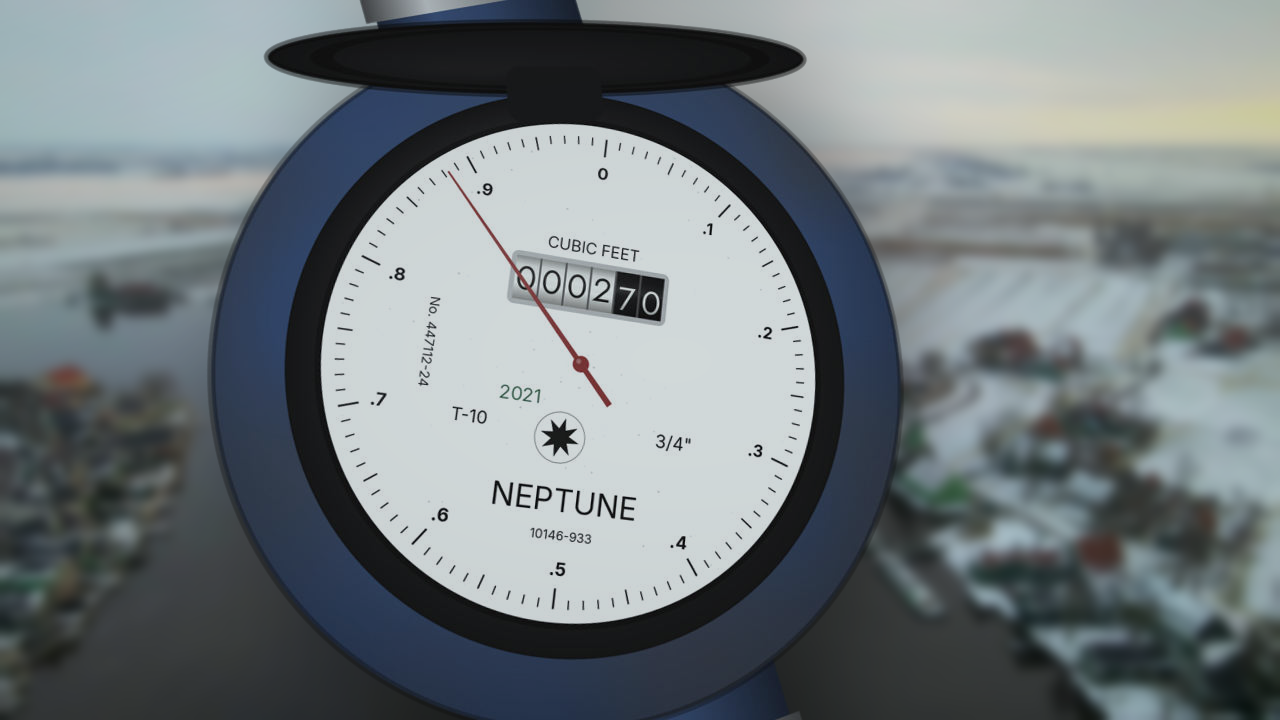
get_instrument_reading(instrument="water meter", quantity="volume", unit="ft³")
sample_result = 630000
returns 269.88
